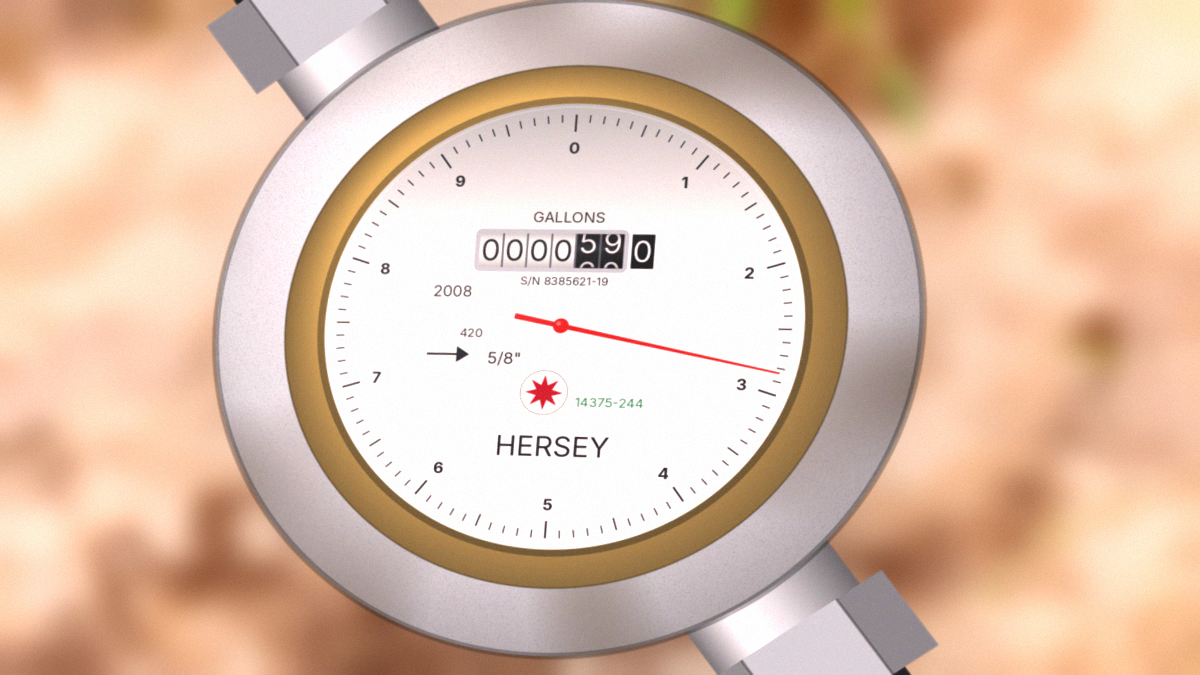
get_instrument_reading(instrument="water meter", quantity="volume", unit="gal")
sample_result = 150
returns 592.8
